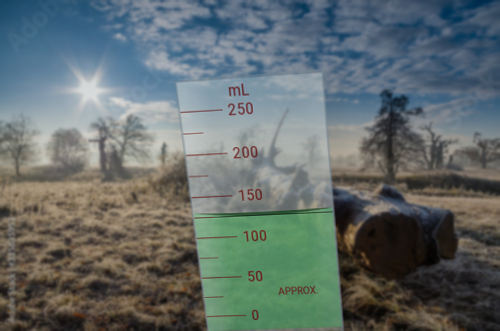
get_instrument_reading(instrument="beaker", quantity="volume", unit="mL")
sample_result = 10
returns 125
